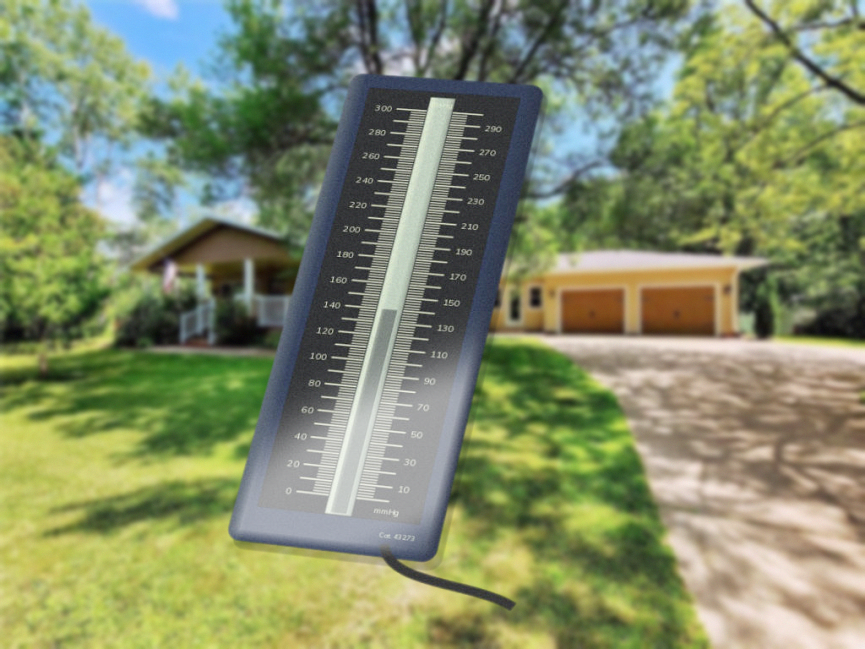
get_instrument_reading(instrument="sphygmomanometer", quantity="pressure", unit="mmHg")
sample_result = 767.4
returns 140
